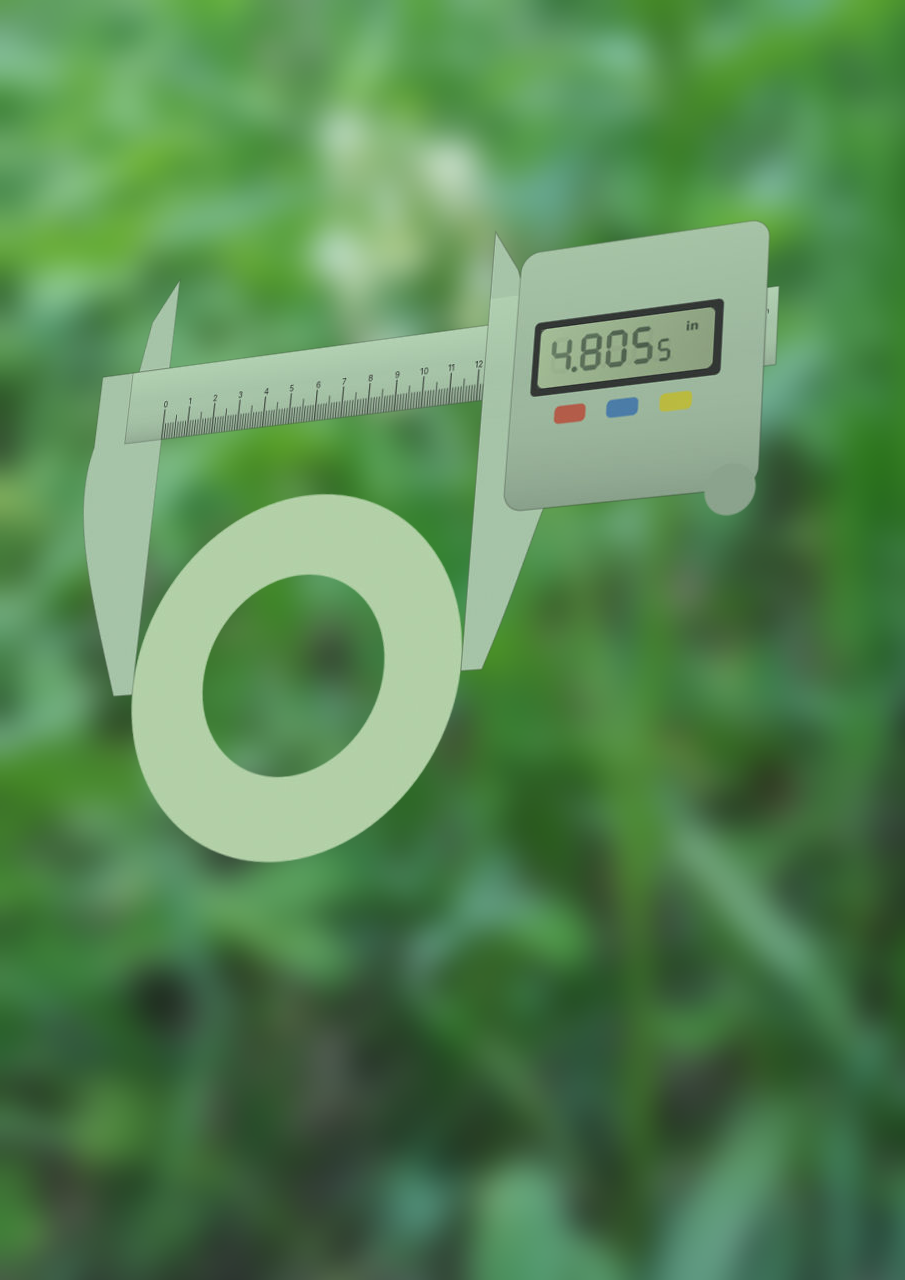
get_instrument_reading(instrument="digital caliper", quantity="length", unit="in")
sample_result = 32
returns 4.8055
